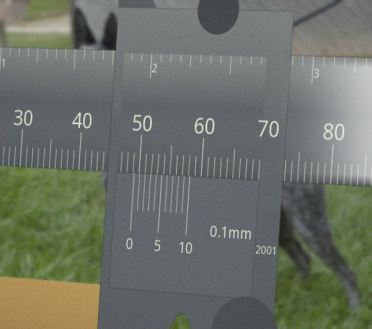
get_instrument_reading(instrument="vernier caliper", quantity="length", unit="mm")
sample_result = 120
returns 49.2
